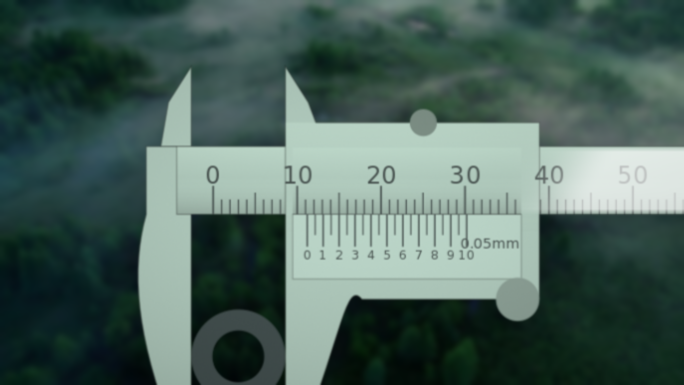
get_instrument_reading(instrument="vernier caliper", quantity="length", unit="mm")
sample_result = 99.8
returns 11.2
